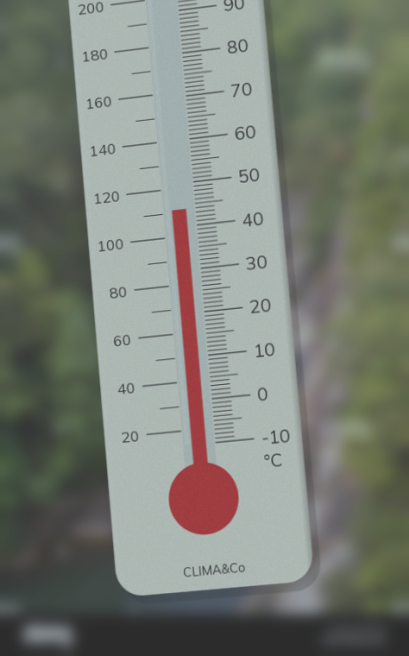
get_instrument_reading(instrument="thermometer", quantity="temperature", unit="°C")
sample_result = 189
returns 44
